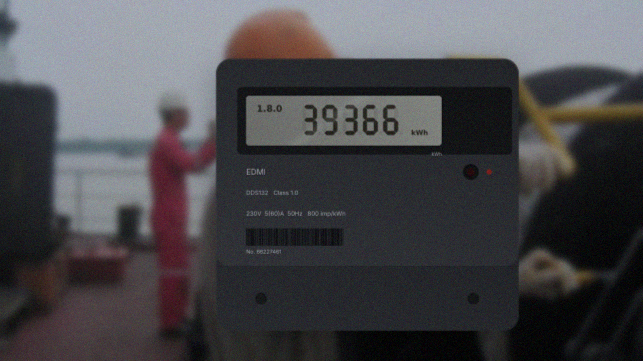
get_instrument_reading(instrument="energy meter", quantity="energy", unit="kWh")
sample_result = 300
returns 39366
